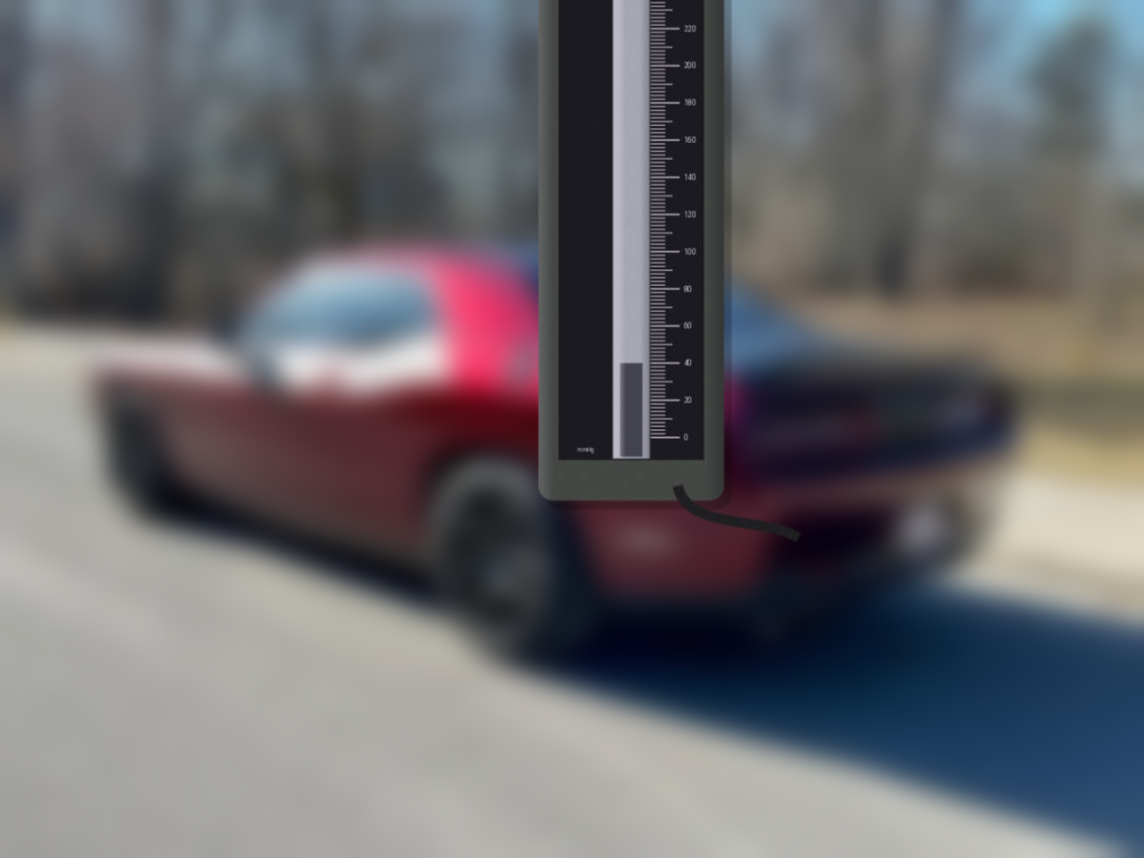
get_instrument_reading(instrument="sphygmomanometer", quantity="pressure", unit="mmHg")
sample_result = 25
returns 40
